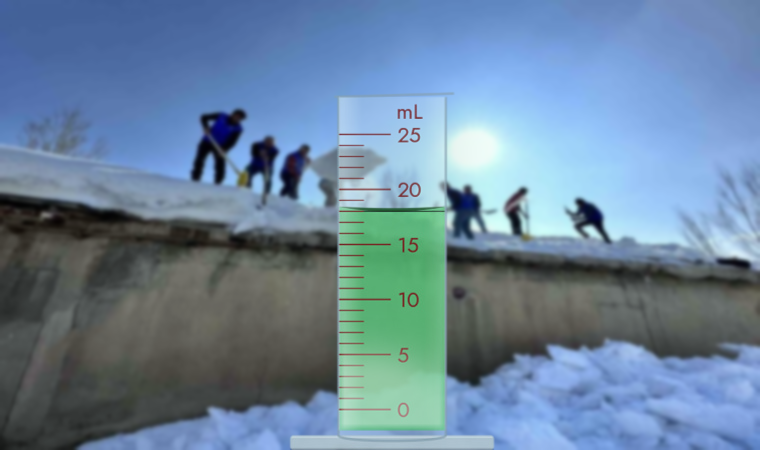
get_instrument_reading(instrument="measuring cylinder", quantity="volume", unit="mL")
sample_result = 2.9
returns 18
